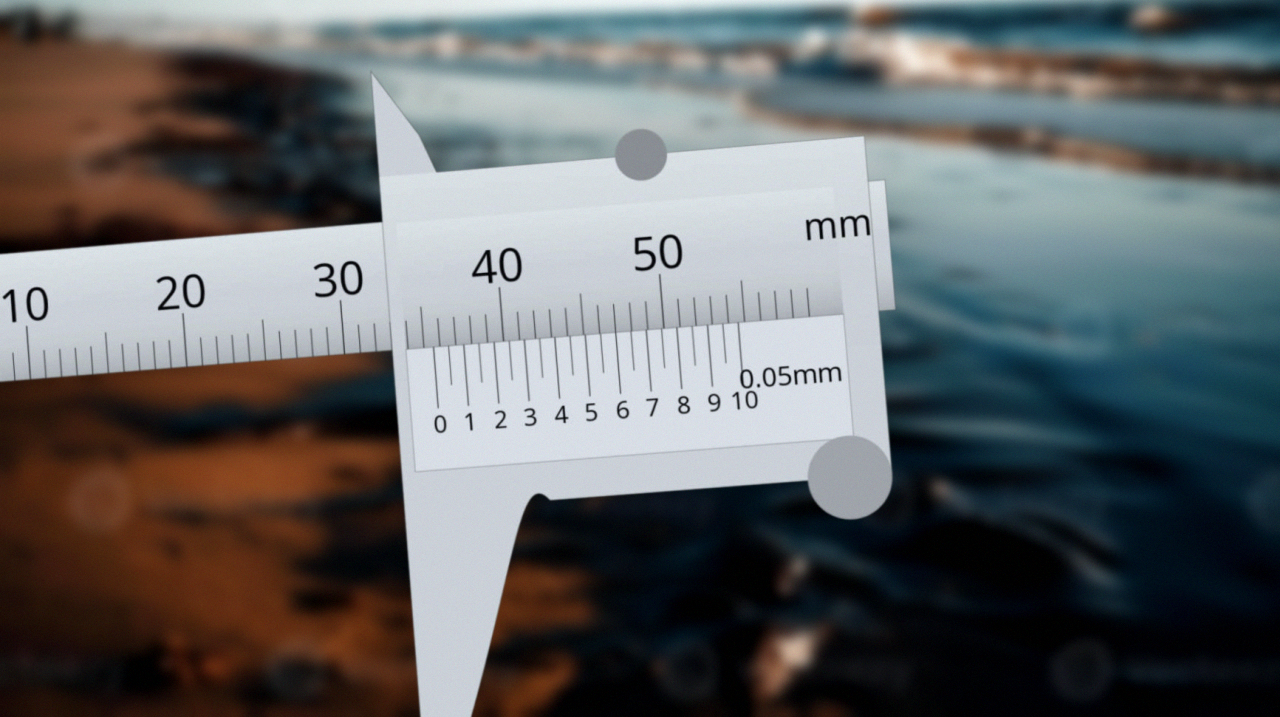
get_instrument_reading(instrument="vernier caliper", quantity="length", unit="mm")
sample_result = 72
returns 35.6
